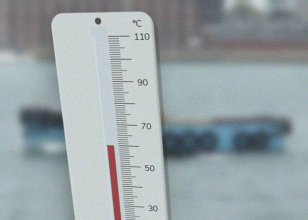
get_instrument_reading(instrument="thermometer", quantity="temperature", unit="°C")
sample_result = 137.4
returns 60
